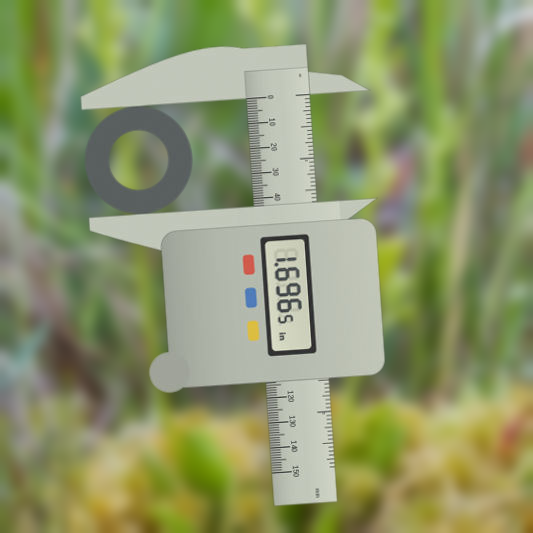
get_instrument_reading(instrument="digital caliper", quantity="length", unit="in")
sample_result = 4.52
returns 1.6965
